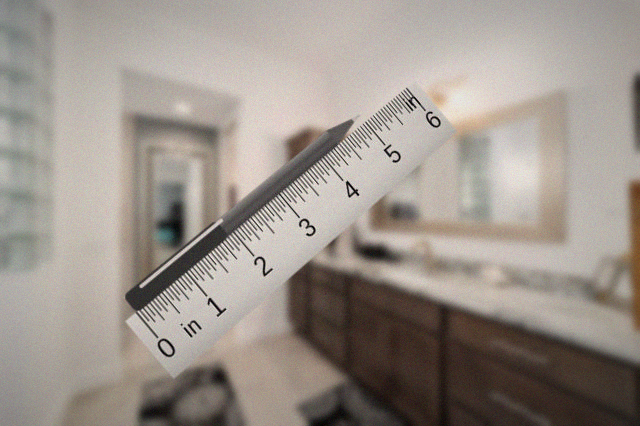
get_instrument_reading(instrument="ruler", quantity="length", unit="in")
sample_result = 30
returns 5
